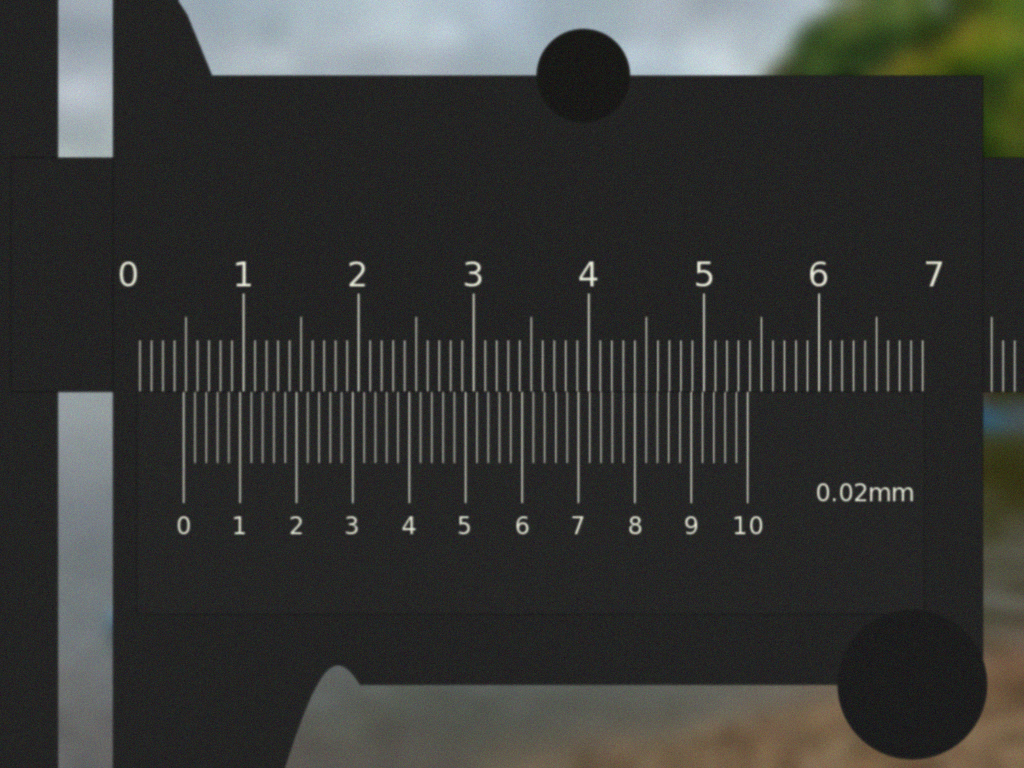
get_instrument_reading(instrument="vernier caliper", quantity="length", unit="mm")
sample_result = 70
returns 4.8
